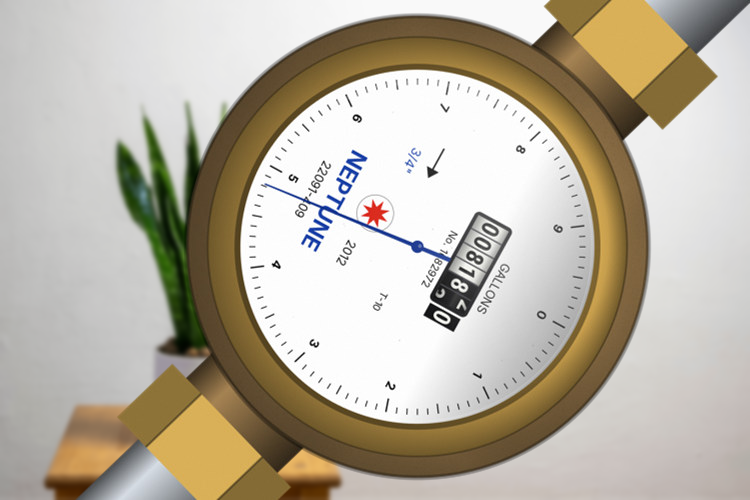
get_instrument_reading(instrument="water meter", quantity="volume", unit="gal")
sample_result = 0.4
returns 81824.8
